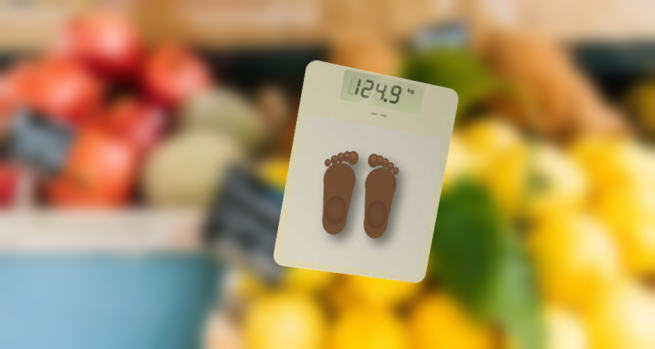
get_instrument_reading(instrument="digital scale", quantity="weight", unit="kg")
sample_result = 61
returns 124.9
